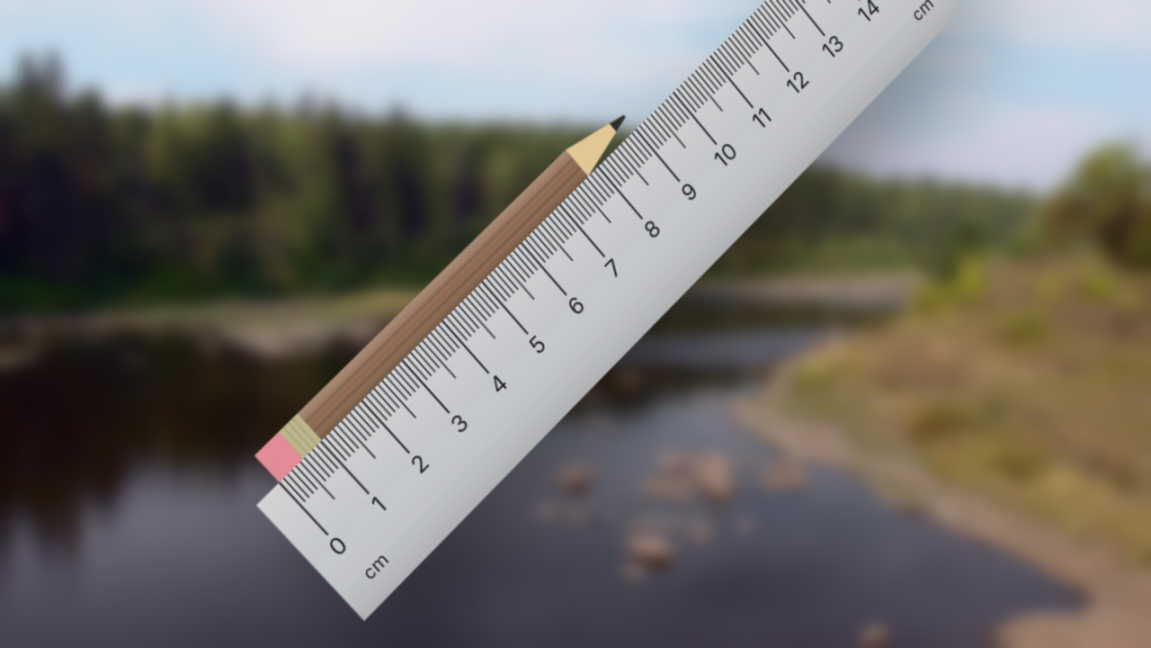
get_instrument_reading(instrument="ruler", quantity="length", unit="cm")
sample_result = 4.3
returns 9
